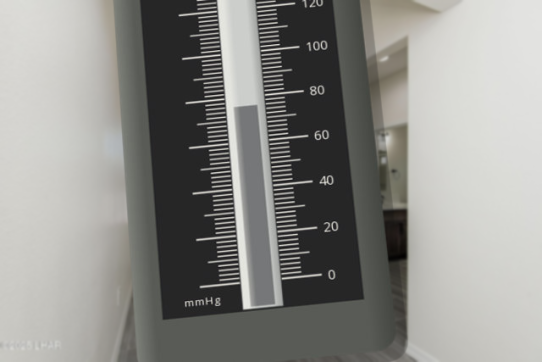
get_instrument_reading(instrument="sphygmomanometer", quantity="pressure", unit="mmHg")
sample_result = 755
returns 76
